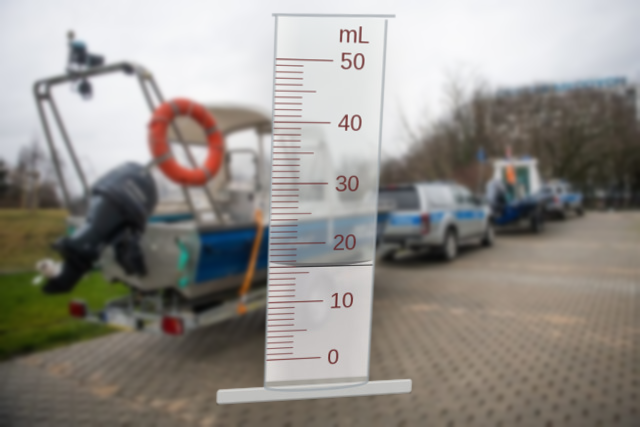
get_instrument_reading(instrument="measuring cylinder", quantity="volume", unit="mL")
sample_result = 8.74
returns 16
